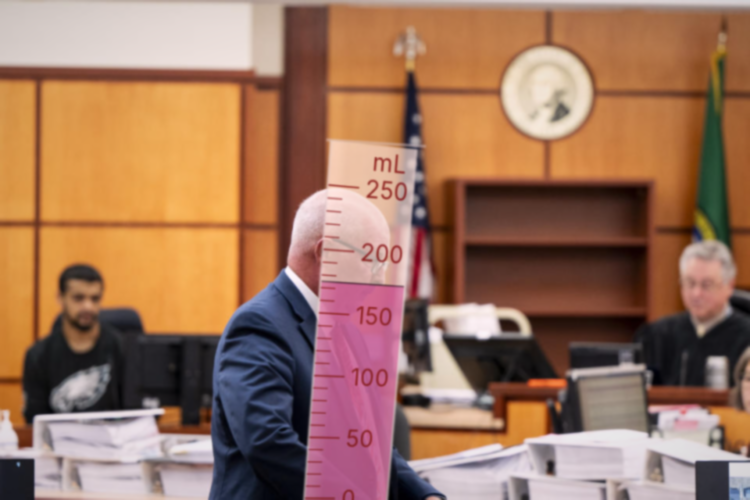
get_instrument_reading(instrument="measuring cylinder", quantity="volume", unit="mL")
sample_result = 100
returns 175
